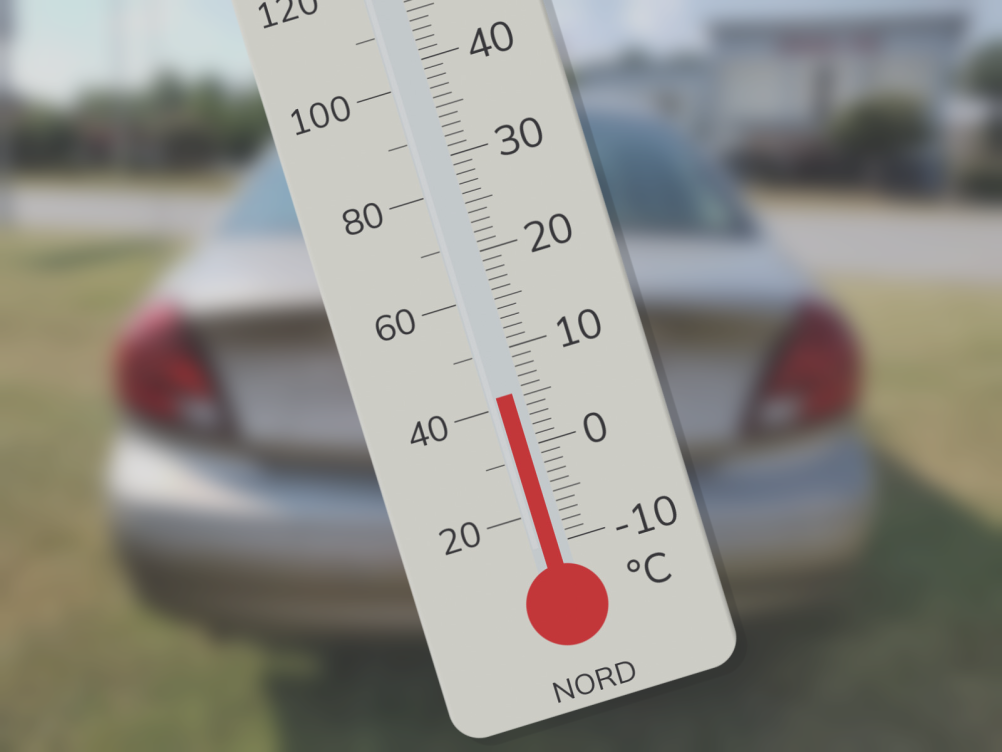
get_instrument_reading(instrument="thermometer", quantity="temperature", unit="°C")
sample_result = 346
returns 5.5
